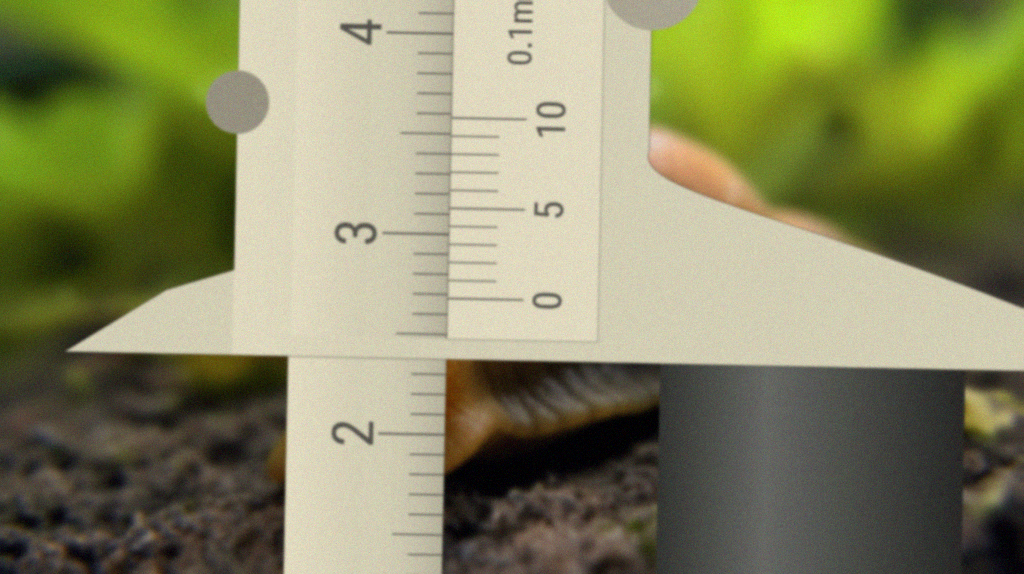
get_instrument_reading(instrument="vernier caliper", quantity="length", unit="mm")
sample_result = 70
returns 26.8
